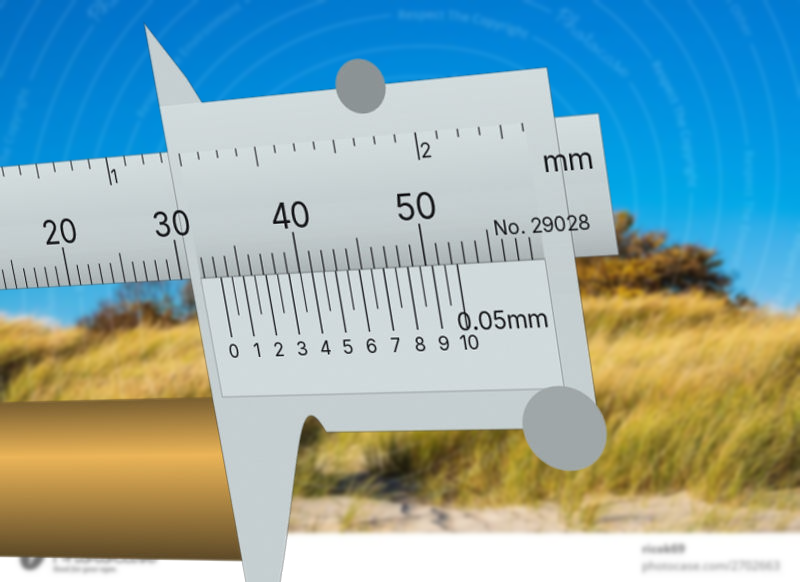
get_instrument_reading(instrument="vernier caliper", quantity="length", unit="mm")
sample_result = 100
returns 33.4
